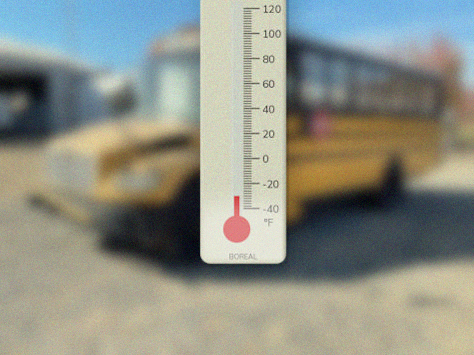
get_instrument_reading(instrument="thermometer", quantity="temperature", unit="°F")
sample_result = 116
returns -30
